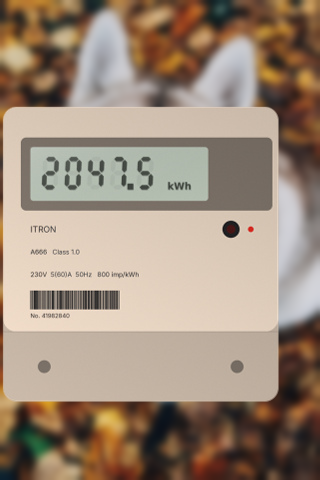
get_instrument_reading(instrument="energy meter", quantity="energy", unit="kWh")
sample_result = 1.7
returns 2047.5
